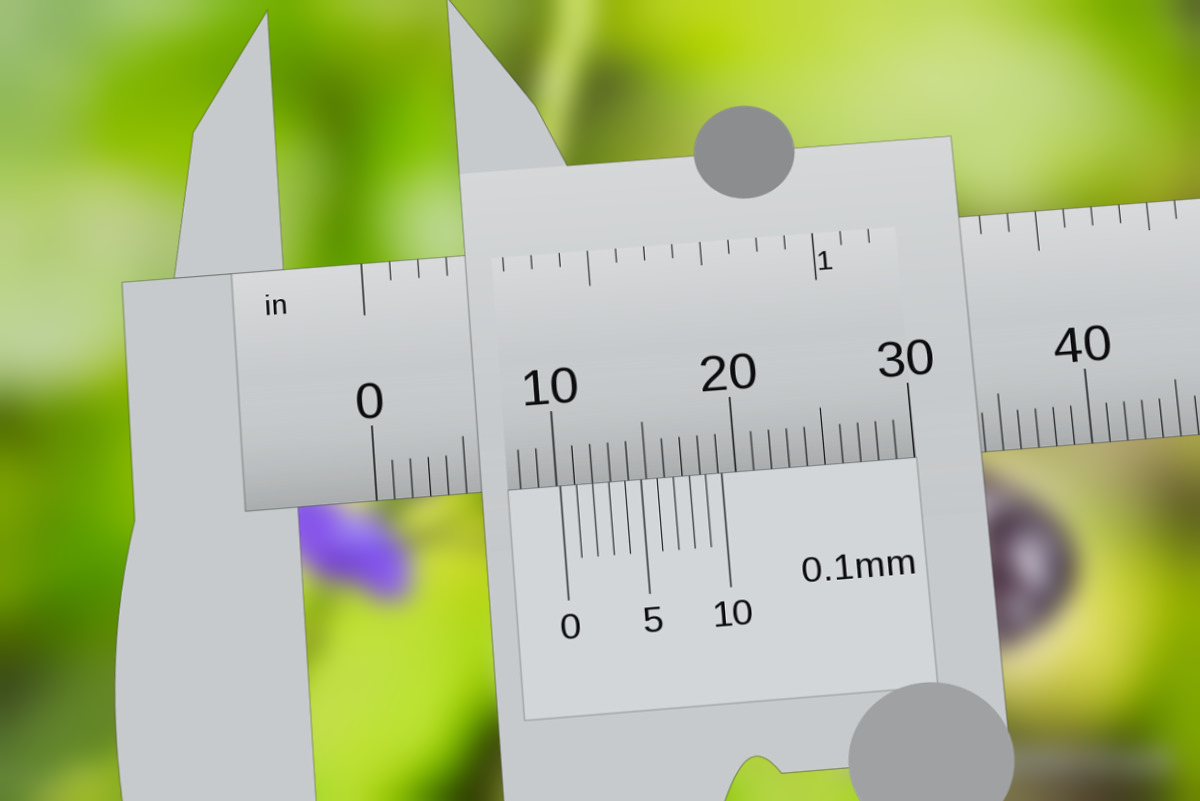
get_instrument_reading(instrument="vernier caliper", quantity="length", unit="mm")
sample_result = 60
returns 10.2
